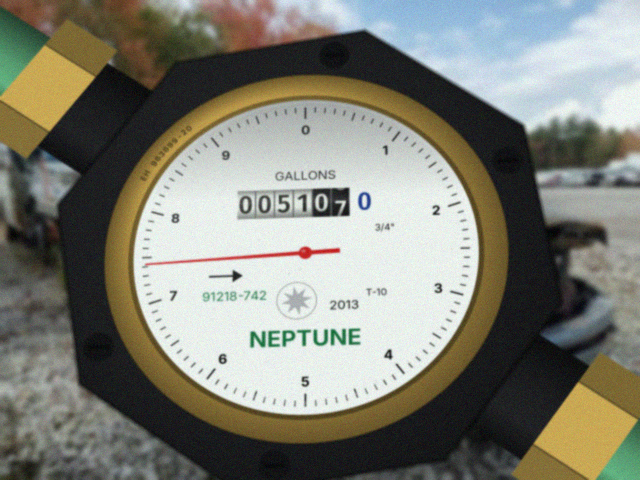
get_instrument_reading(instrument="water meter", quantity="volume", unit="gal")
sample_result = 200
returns 51067.4
